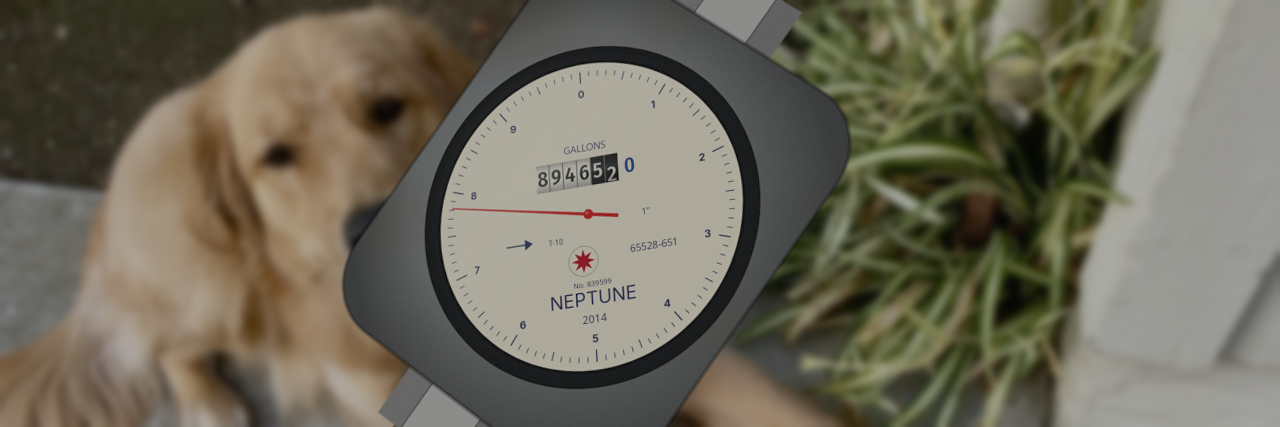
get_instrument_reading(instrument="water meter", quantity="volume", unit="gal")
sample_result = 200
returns 8946517.8
